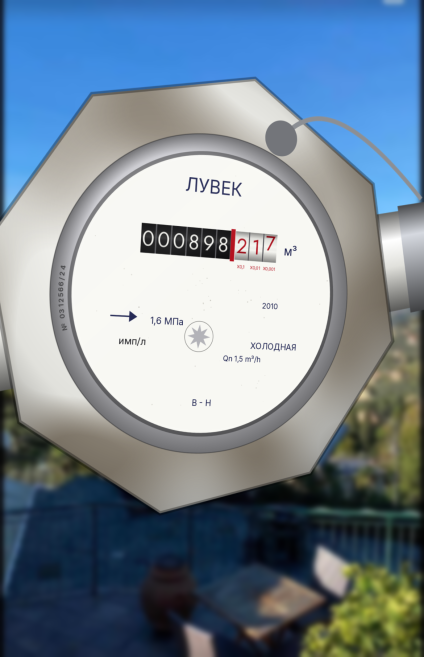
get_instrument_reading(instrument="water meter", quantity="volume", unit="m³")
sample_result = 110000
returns 898.217
